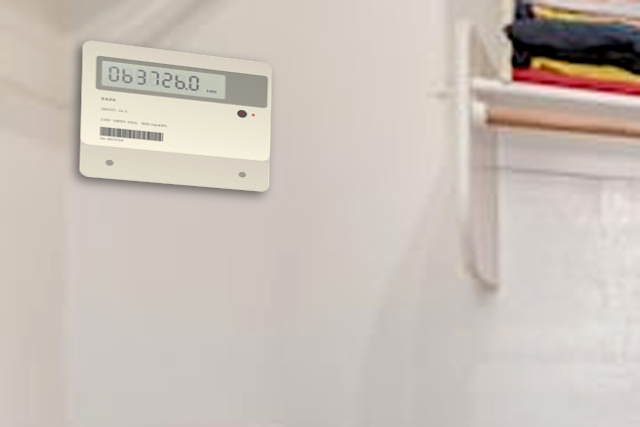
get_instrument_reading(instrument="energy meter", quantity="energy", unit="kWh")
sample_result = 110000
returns 63726.0
